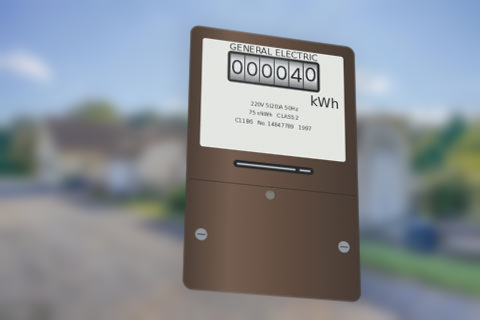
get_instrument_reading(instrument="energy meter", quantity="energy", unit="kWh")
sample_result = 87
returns 40
